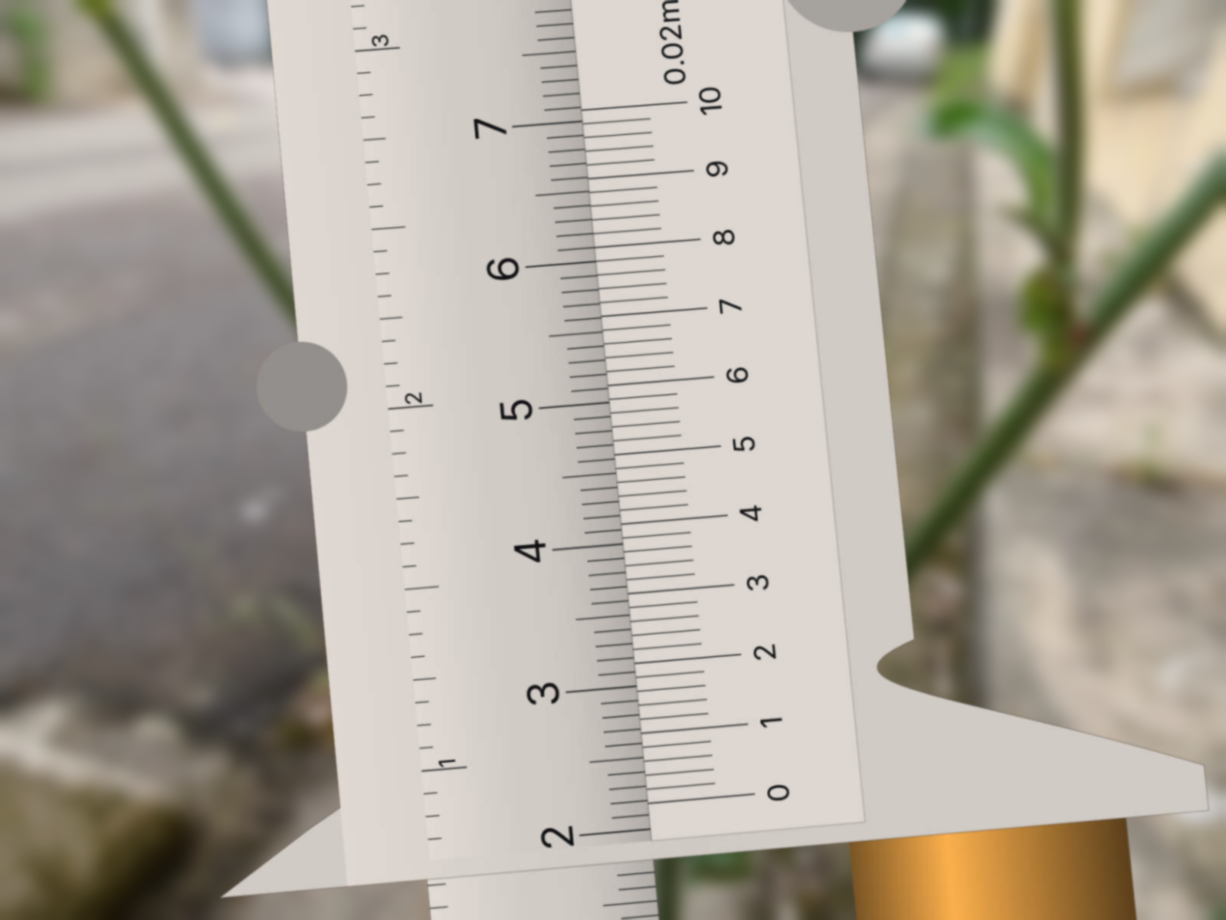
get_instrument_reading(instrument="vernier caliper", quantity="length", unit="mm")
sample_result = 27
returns 21.8
